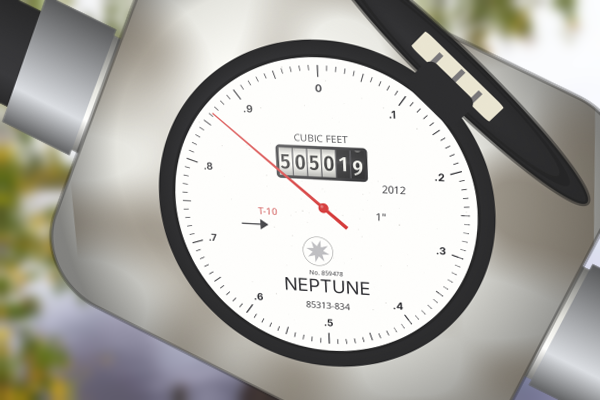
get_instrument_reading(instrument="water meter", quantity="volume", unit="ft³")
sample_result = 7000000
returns 505018.86
